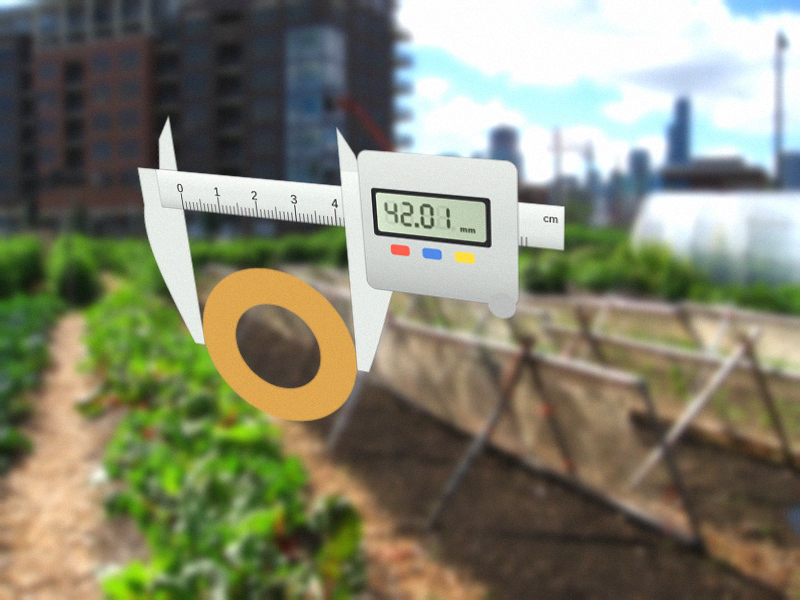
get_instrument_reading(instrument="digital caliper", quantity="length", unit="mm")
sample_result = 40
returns 42.01
